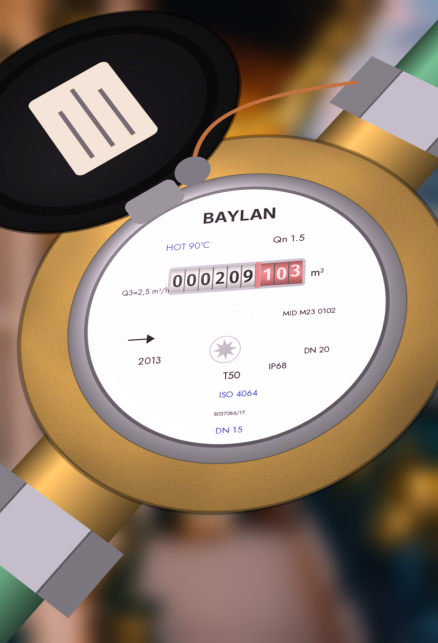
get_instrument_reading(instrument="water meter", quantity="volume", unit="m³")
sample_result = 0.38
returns 209.103
